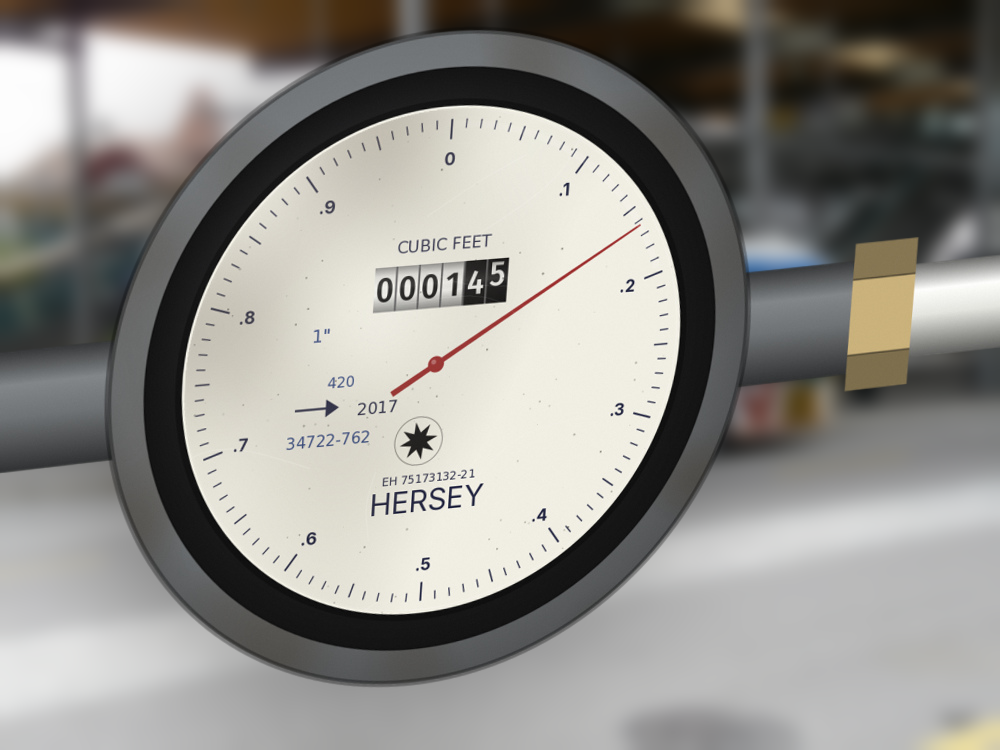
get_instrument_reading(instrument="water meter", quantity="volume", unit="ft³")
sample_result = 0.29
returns 145.16
